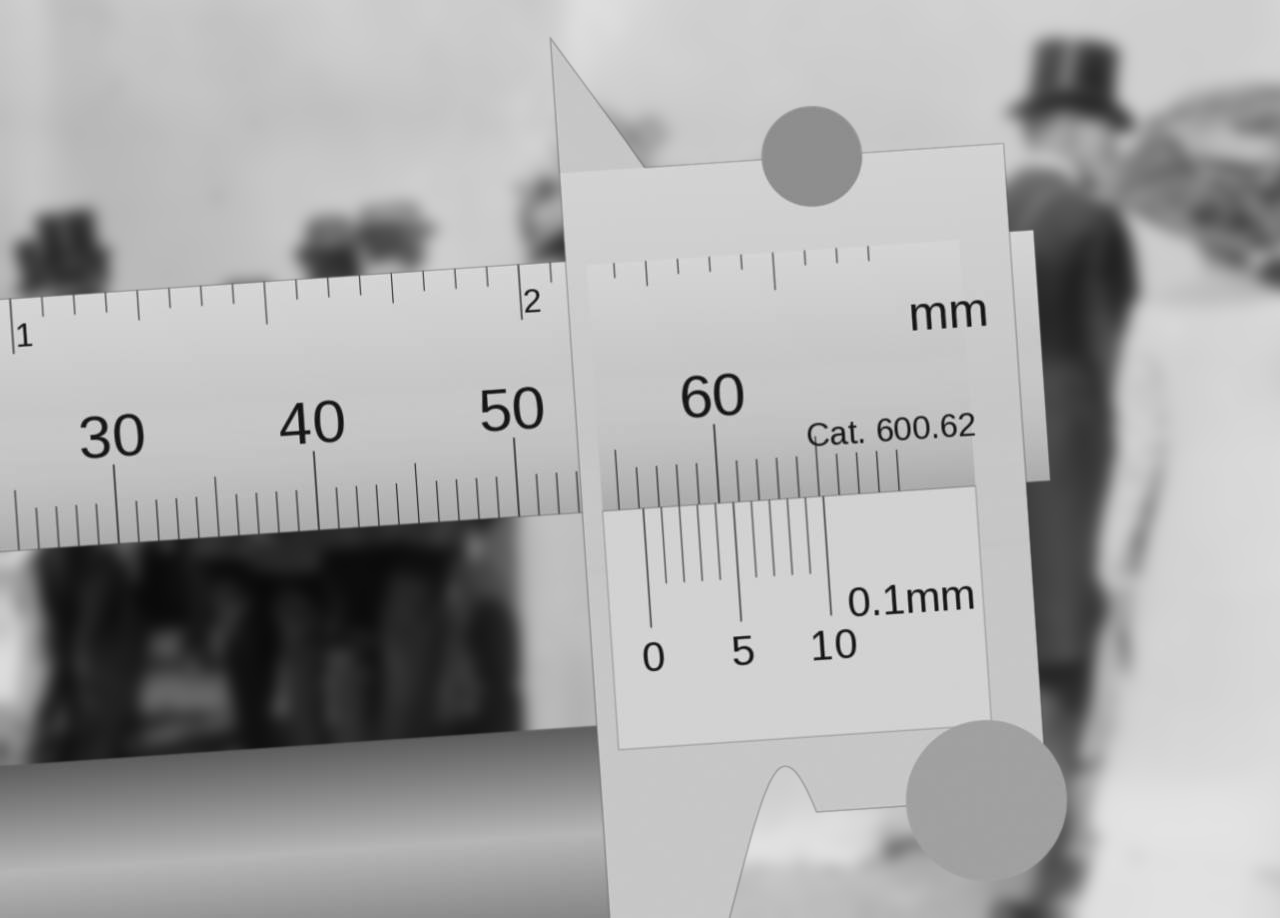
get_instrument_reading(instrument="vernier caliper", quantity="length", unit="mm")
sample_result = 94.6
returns 56.2
